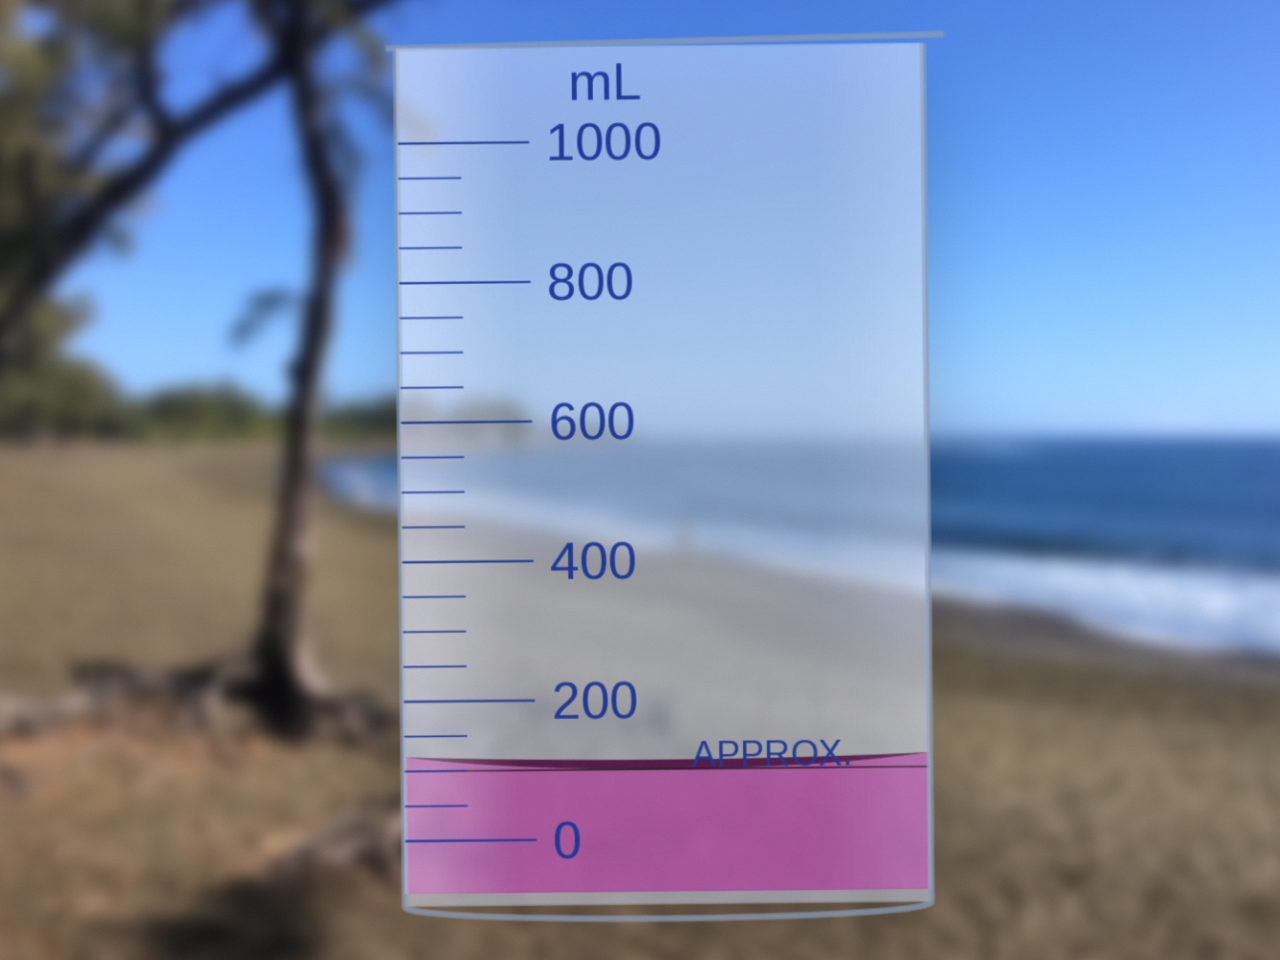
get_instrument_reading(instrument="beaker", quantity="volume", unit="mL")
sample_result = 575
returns 100
